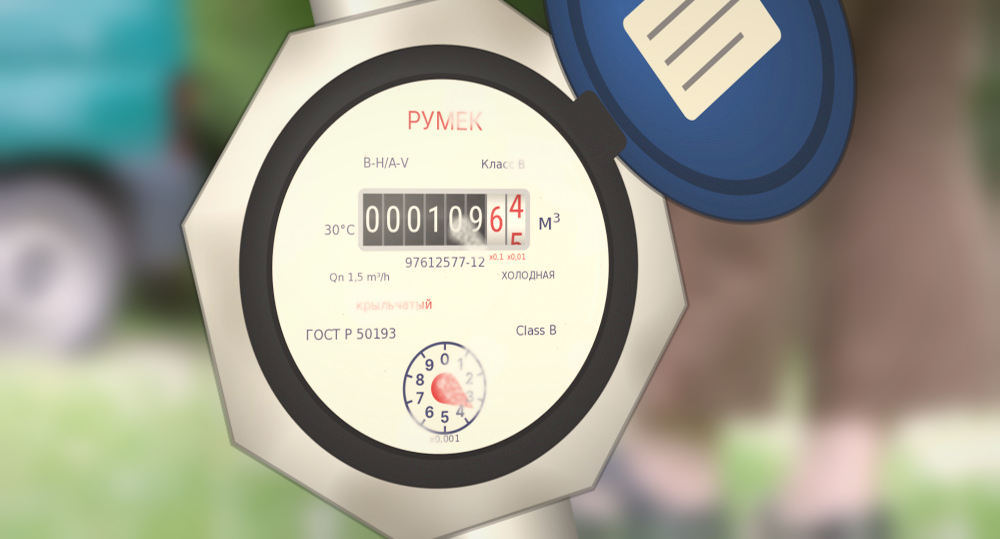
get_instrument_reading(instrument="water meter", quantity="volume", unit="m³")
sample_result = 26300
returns 109.643
